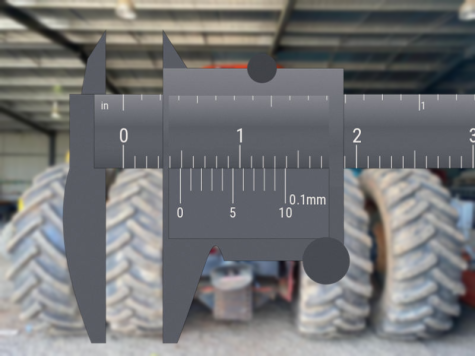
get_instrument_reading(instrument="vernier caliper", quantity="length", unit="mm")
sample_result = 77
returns 4.9
